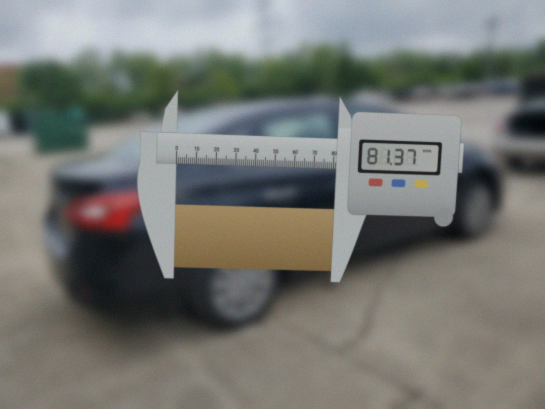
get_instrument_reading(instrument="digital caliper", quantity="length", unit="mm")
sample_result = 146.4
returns 81.37
